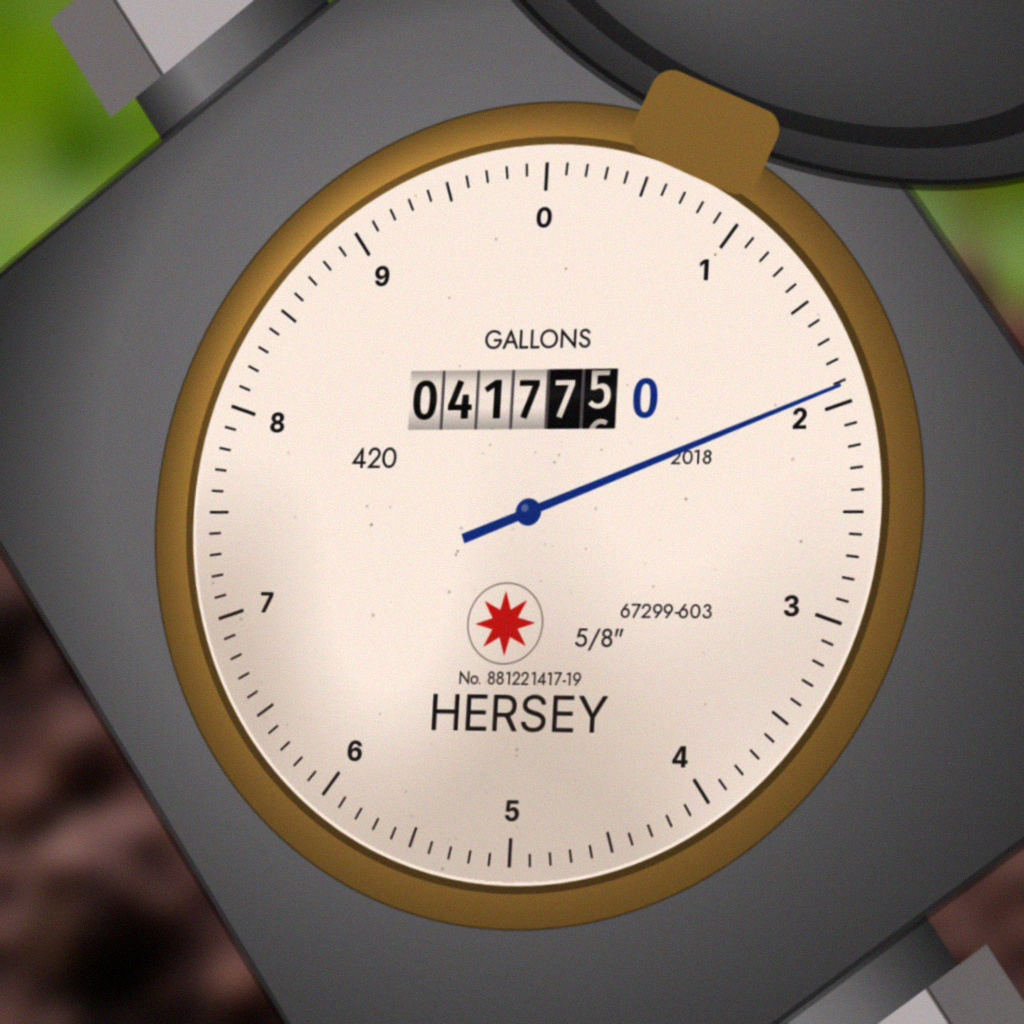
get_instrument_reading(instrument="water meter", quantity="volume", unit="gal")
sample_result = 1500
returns 417751.9
